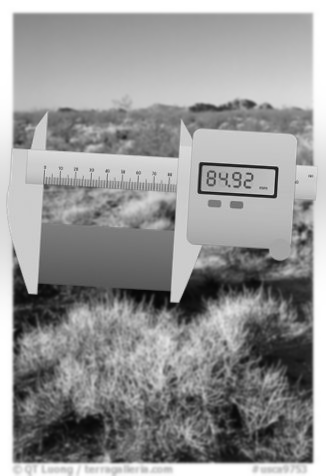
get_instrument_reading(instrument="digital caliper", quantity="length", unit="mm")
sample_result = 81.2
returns 84.92
